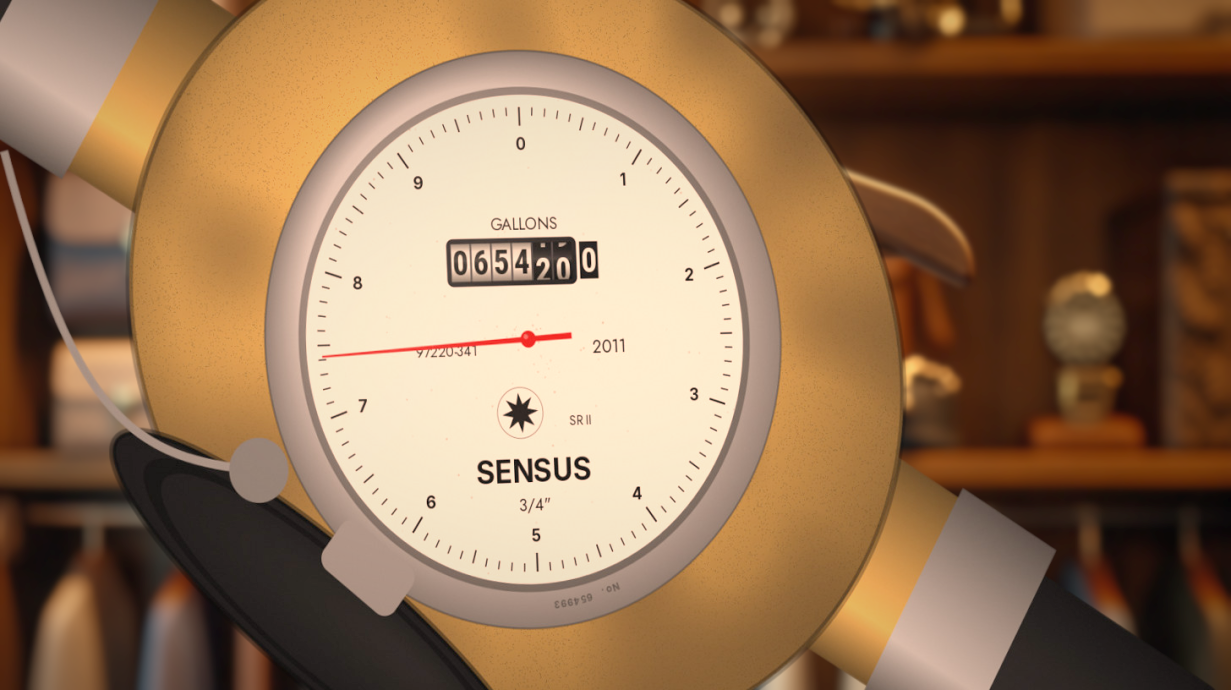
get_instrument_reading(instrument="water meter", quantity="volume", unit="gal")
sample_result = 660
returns 654197.4
